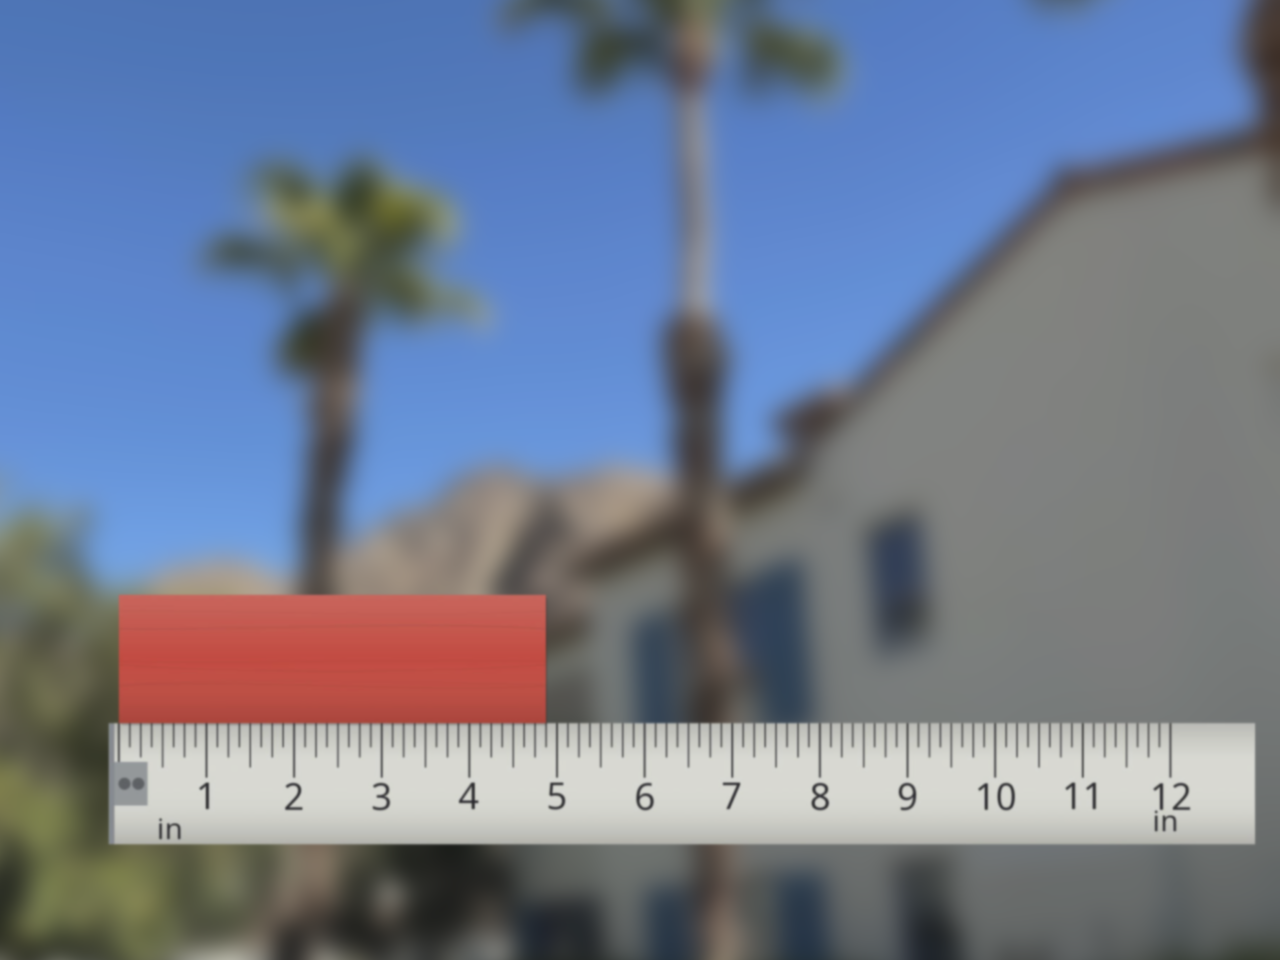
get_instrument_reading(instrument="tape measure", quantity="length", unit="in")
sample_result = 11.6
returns 4.875
